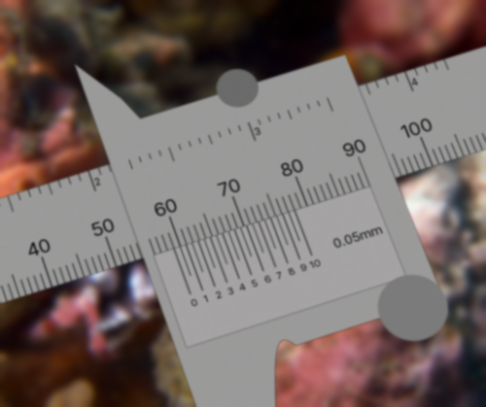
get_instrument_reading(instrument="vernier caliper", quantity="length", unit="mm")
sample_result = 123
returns 59.0
